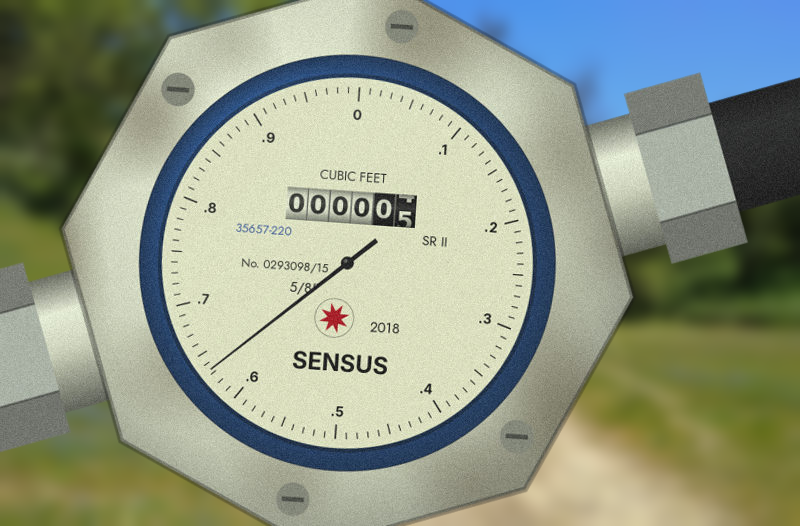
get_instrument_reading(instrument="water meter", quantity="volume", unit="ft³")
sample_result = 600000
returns 4.63
